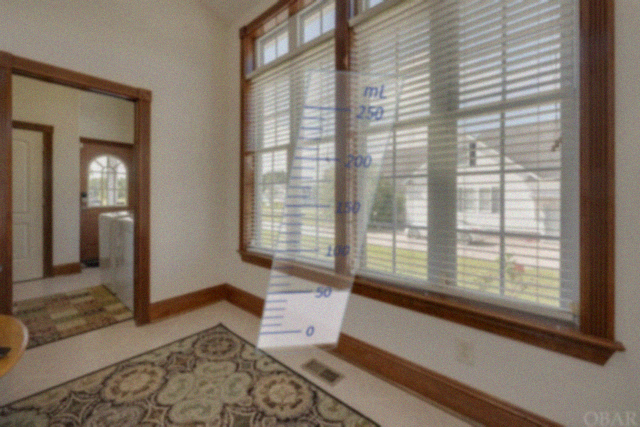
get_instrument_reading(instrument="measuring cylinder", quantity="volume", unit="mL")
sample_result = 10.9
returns 50
